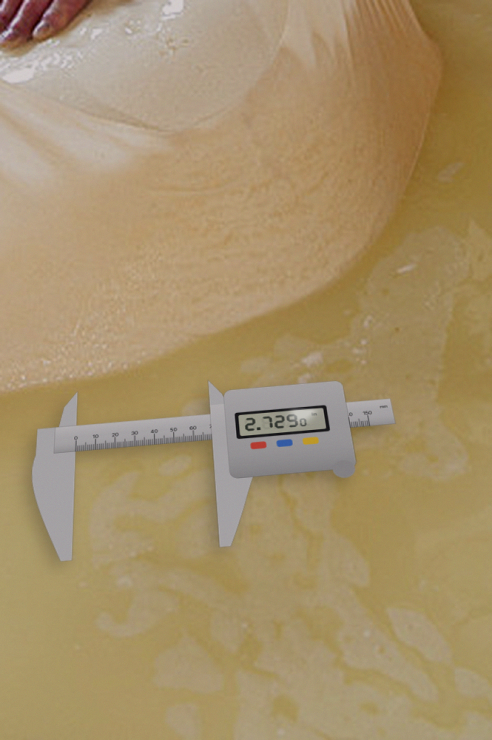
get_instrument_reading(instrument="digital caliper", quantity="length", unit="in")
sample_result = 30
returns 2.7290
